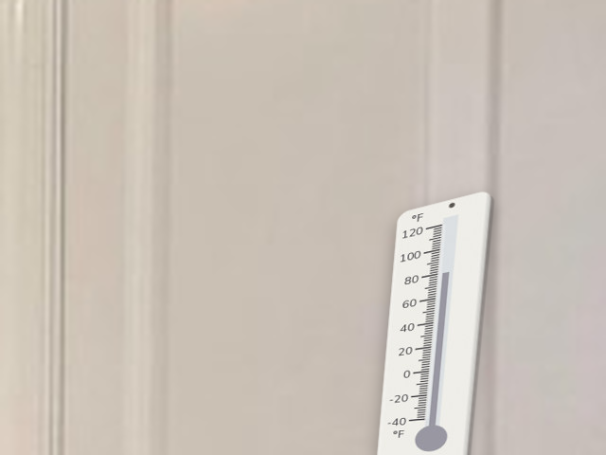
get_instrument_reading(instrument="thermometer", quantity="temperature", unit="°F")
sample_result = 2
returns 80
